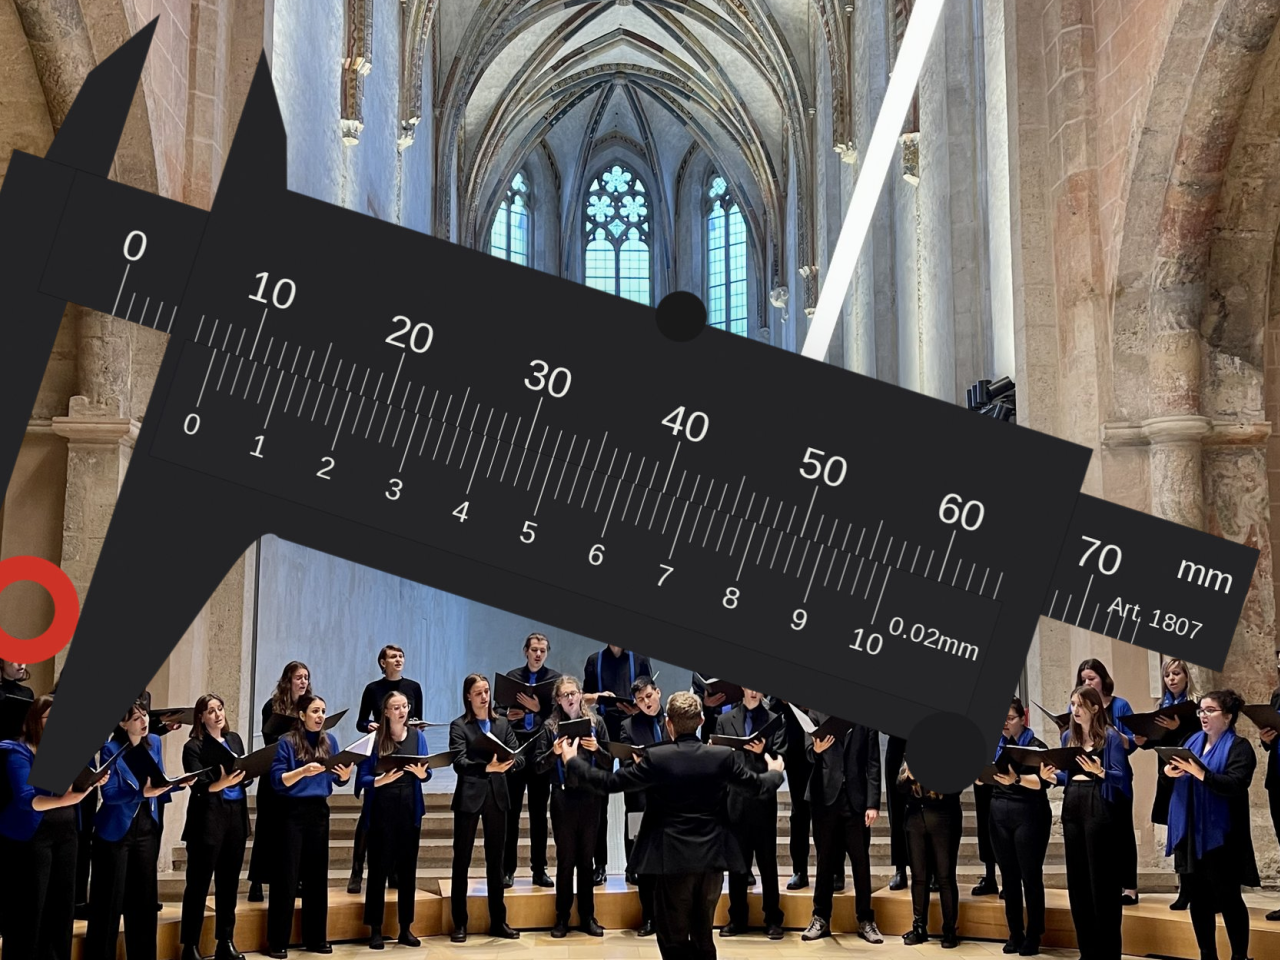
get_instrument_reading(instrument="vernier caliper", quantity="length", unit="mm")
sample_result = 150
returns 7.5
